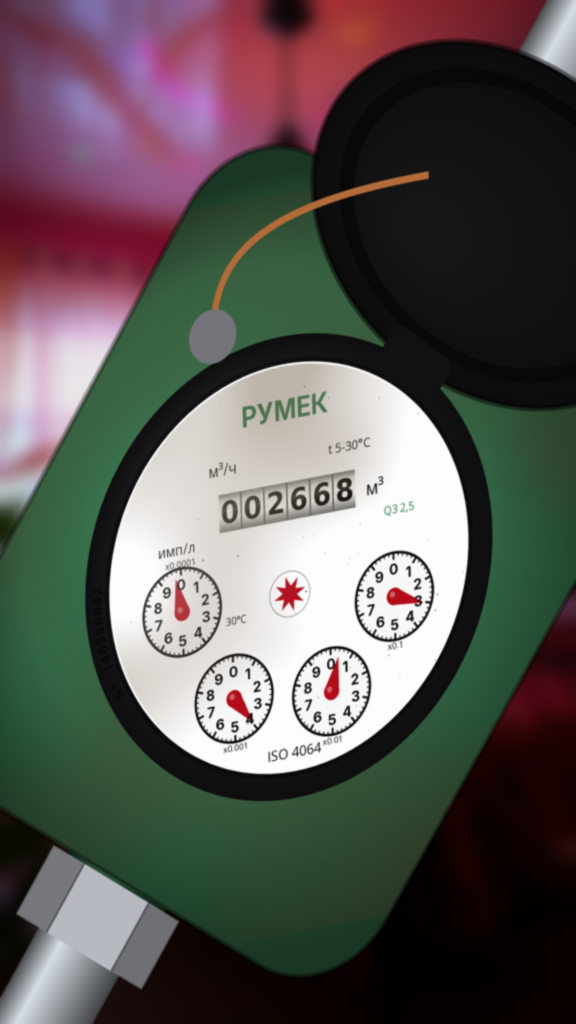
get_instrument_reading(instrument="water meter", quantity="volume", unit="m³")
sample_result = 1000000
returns 2668.3039
